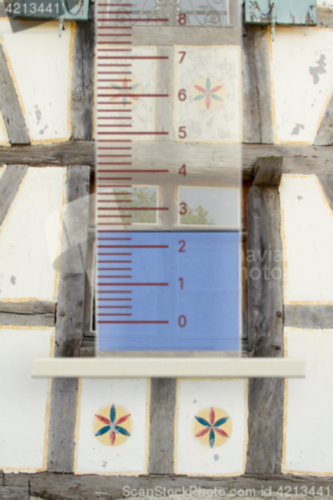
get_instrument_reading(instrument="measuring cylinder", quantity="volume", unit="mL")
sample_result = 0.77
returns 2.4
